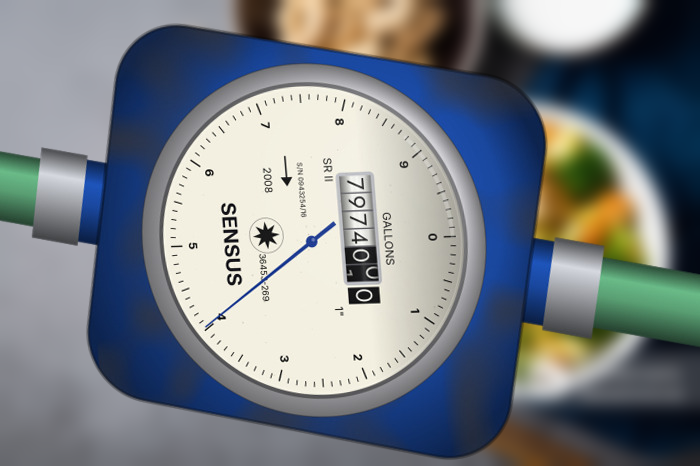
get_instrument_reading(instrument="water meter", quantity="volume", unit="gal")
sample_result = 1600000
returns 7974004.0
